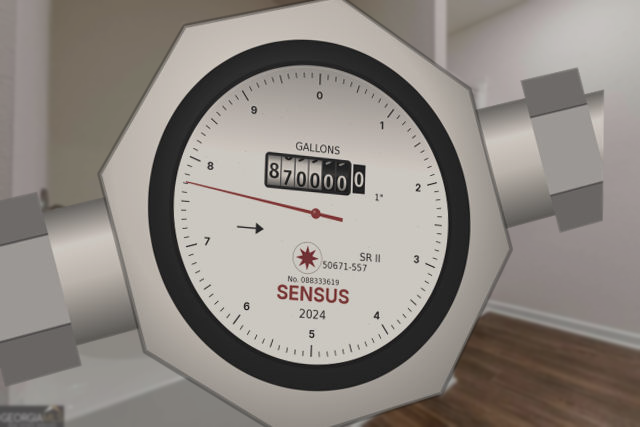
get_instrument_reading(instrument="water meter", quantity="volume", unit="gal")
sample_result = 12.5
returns 8699997.7
